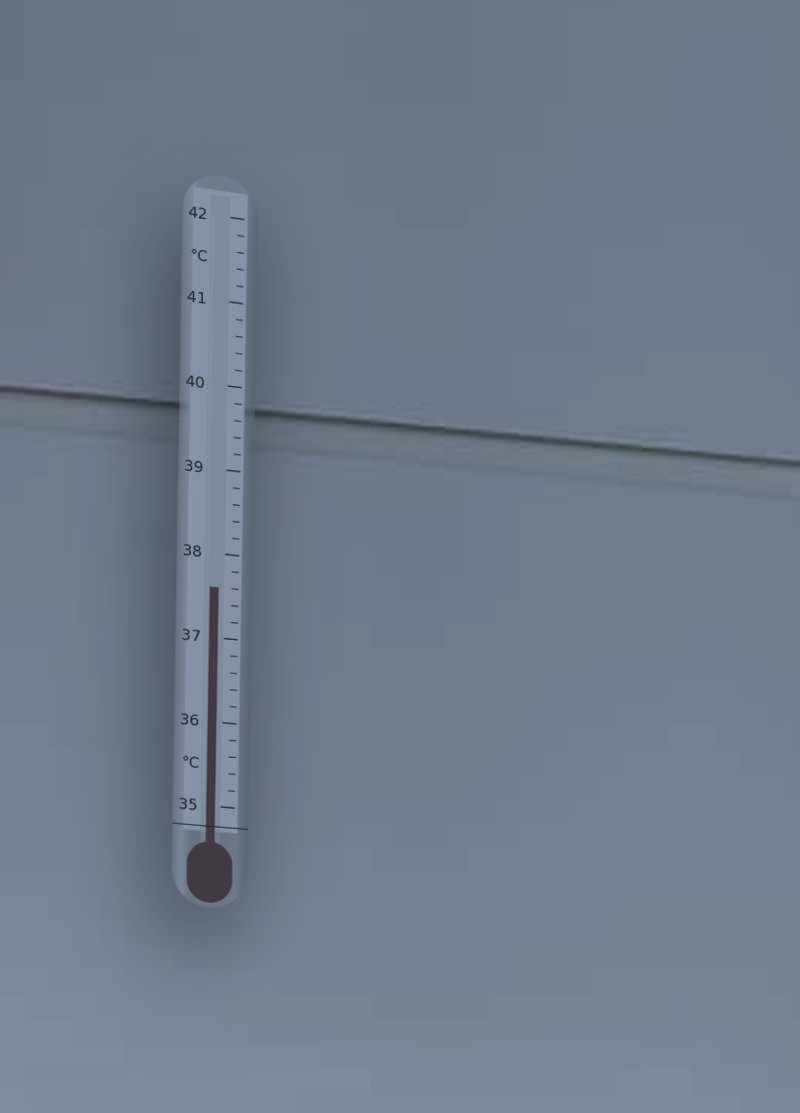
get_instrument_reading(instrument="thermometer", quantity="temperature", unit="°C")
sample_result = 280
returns 37.6
